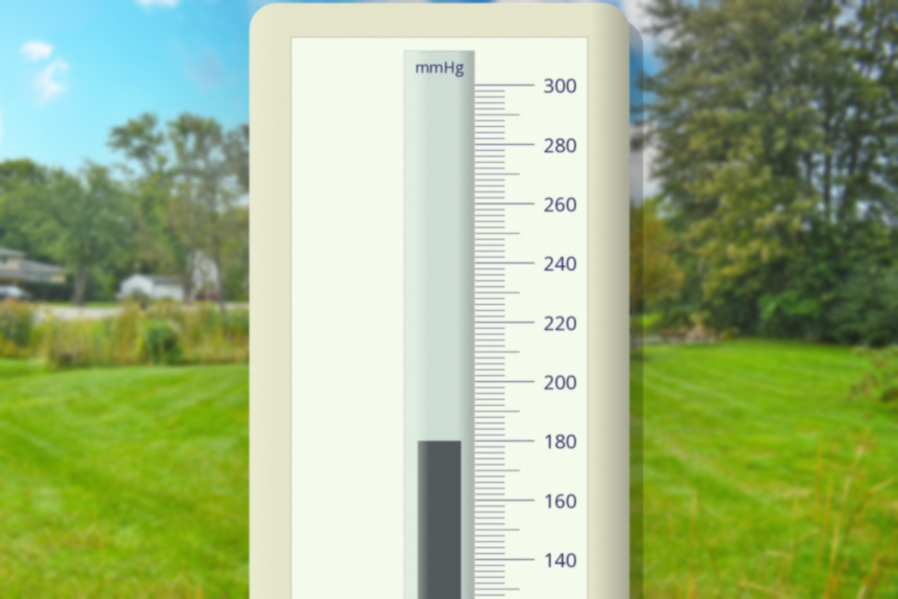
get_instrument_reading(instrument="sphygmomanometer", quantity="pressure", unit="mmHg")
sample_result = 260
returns 180
